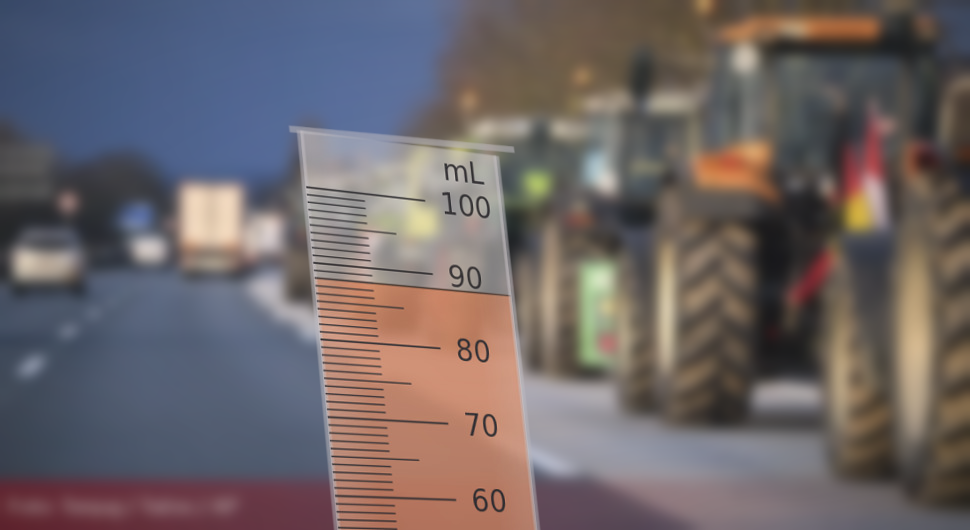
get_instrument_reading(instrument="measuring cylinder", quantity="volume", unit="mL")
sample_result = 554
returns 88
